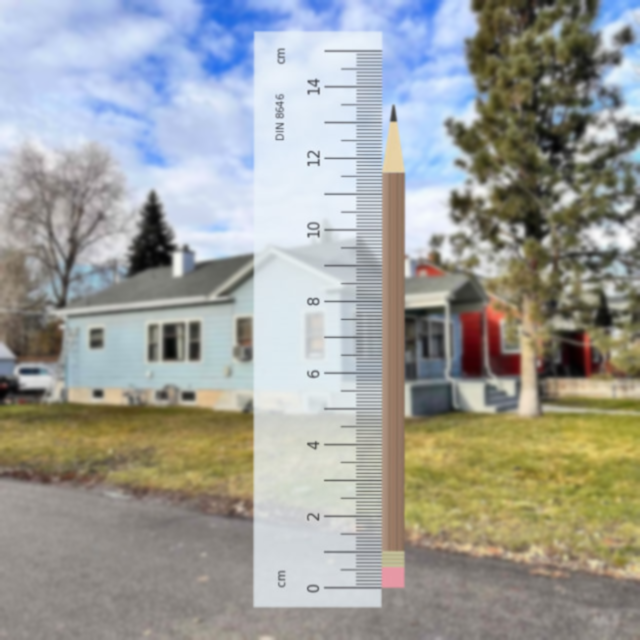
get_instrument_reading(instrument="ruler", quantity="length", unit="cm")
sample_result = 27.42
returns 13.5
